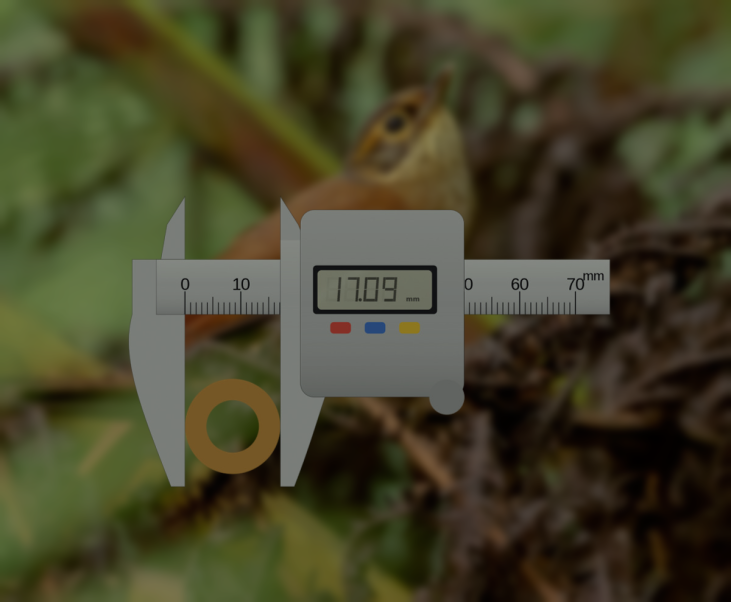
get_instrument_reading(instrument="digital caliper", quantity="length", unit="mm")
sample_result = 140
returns 17.09
